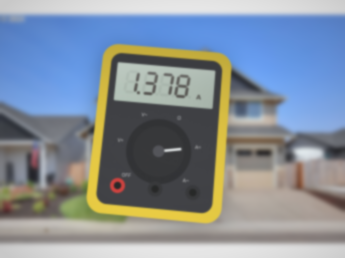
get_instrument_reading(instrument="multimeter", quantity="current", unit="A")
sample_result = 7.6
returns 1.378
